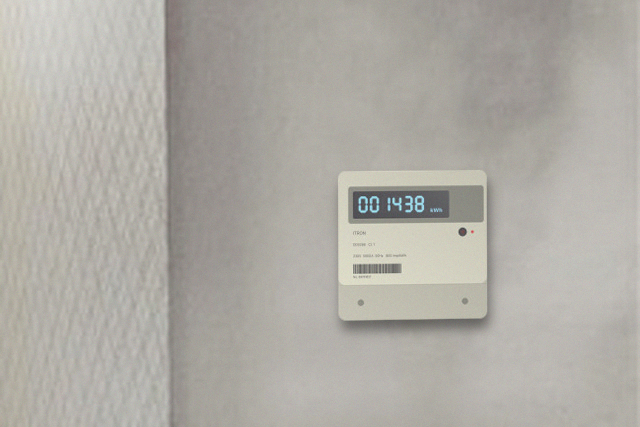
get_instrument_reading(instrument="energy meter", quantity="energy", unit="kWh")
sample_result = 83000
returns 1438
